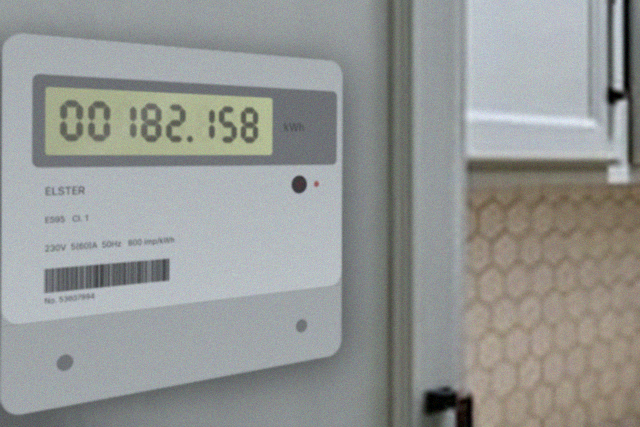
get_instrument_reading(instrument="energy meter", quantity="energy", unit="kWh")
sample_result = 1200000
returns 182.158
